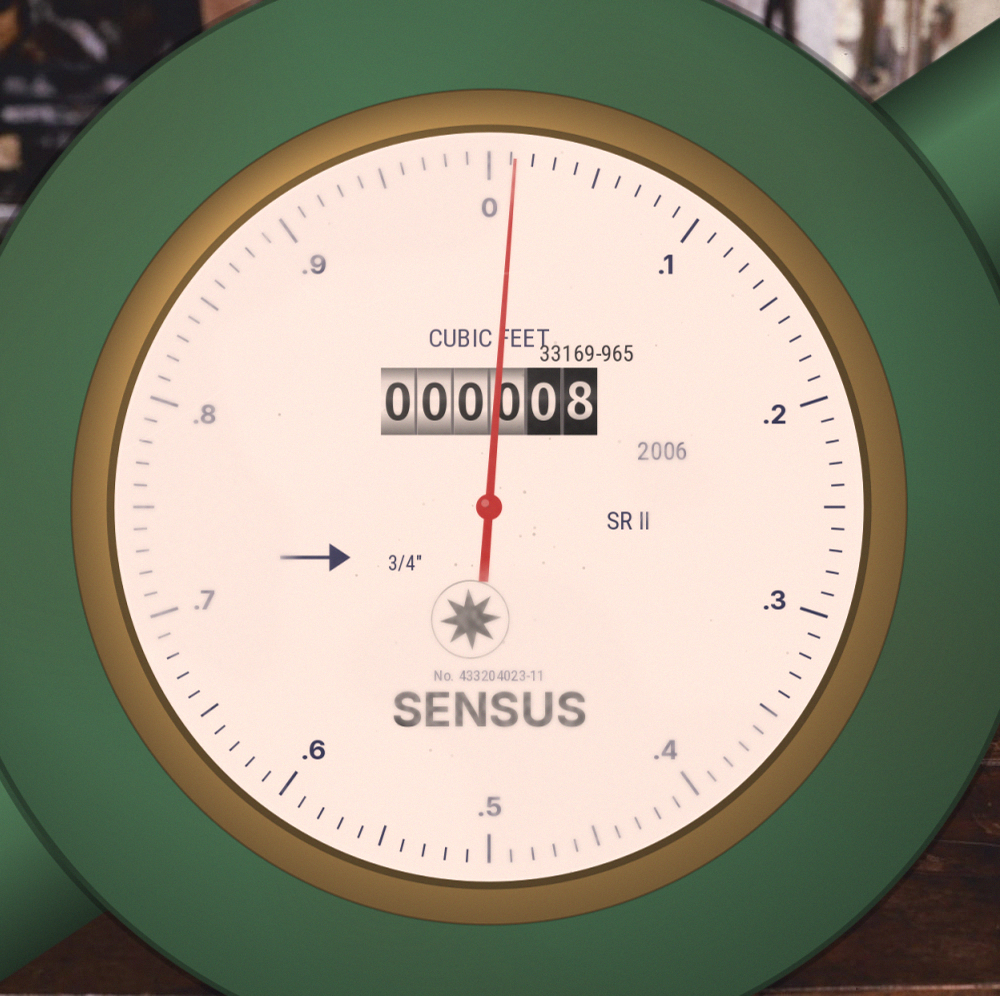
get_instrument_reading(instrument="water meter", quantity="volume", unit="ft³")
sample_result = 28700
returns 8.01
